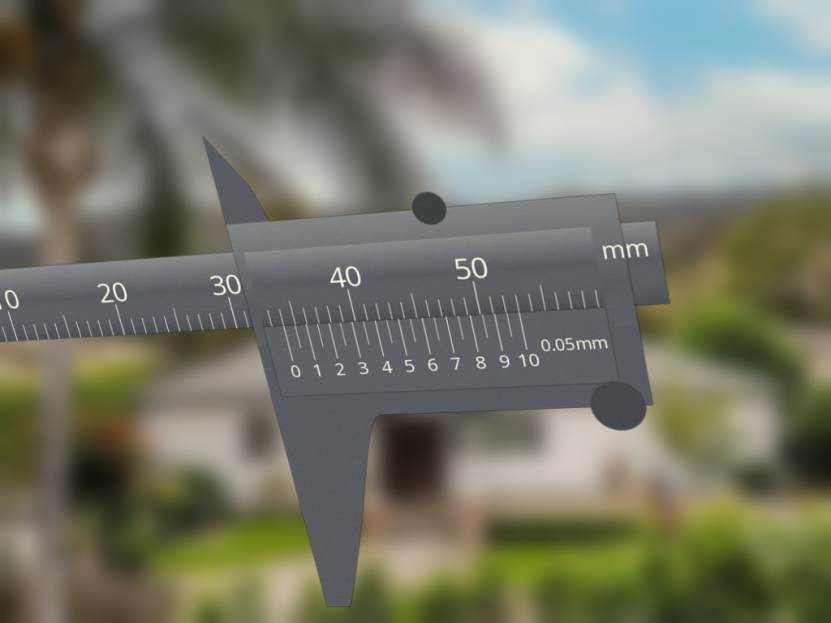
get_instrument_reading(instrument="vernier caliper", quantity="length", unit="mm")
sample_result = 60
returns 34.0
